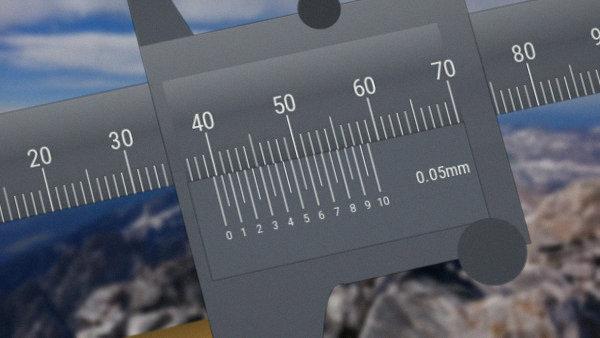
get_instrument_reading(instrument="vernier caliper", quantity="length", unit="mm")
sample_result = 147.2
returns 39.6
